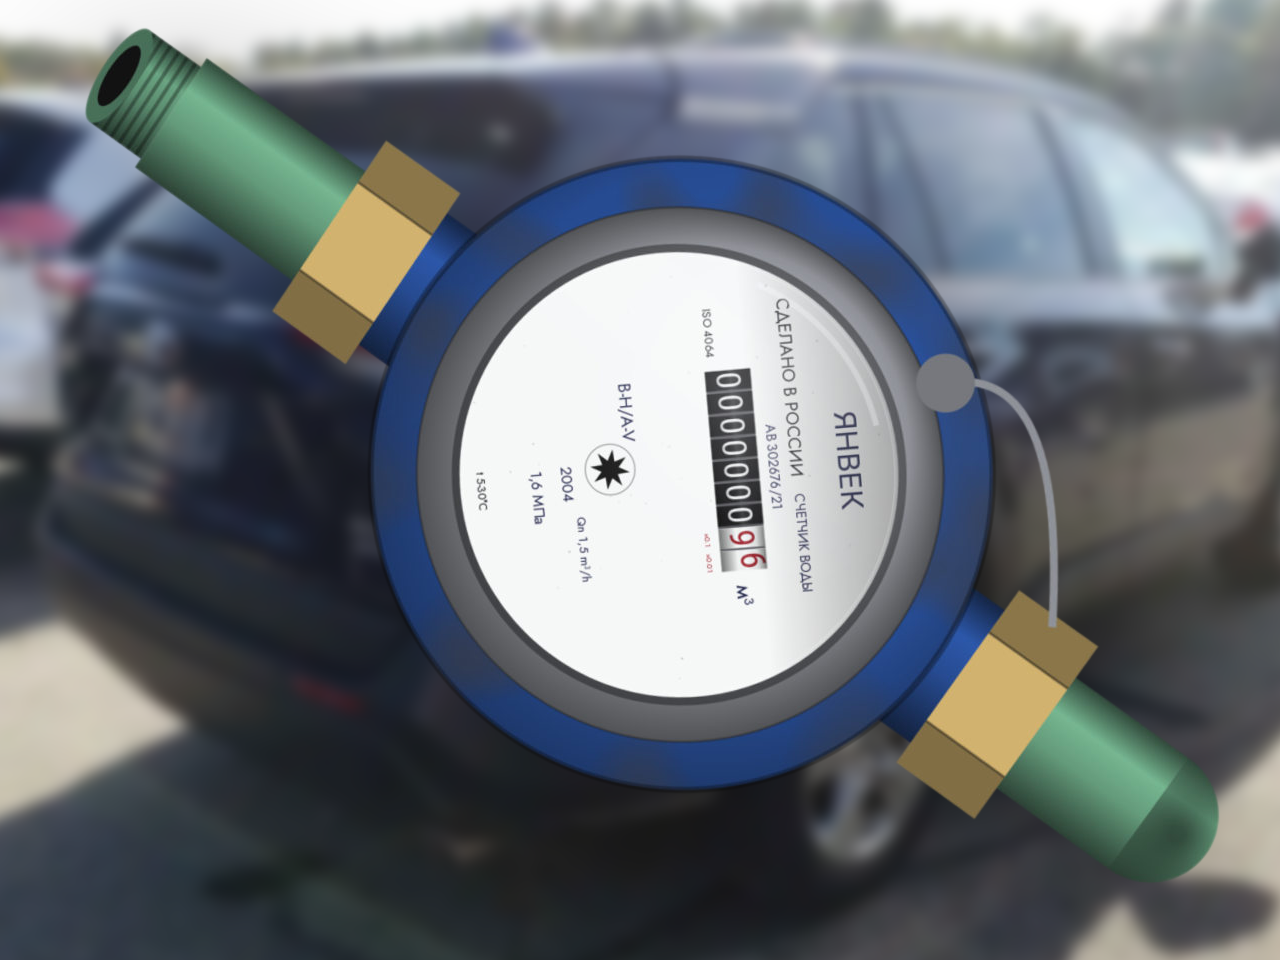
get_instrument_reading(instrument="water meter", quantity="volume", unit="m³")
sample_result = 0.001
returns 0.96
